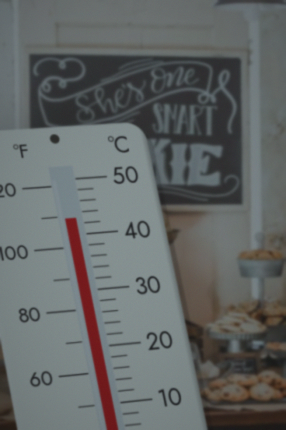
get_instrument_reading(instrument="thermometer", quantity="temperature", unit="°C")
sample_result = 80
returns 43
